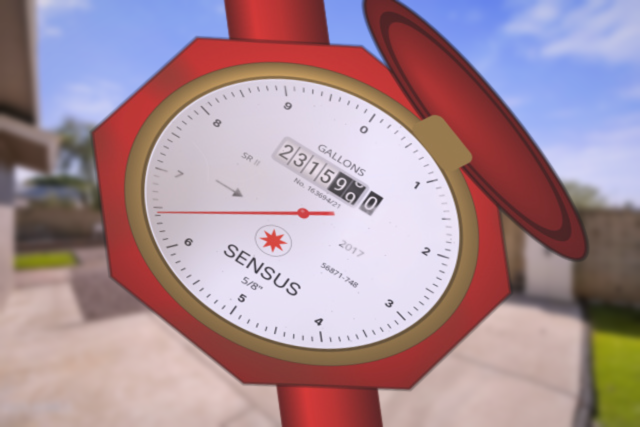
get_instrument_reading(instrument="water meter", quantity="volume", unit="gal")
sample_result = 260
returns 2315986.4
